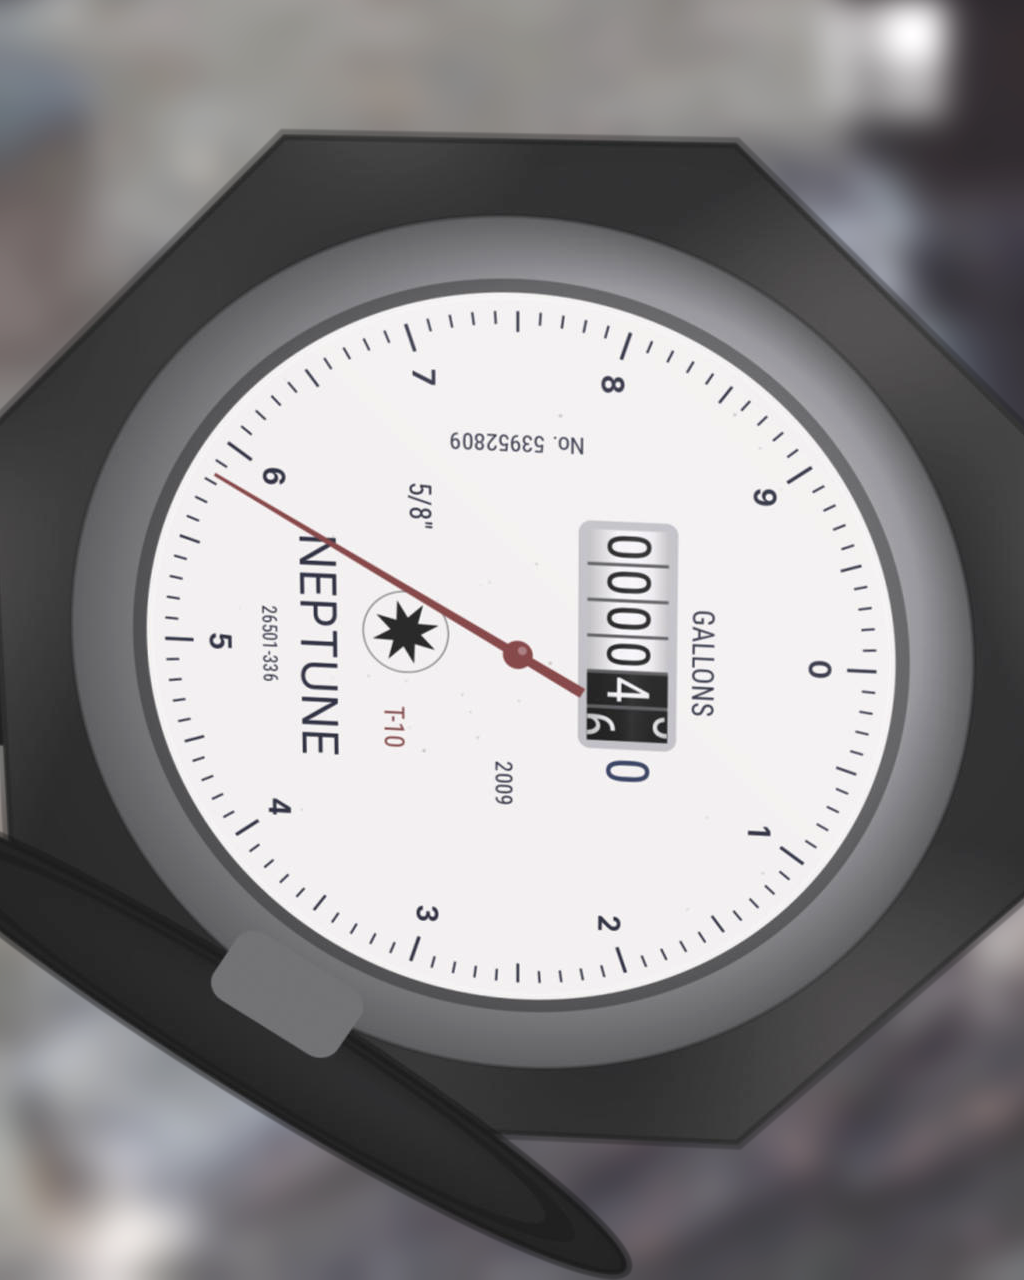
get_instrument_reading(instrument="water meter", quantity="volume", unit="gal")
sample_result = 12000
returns 455.8
